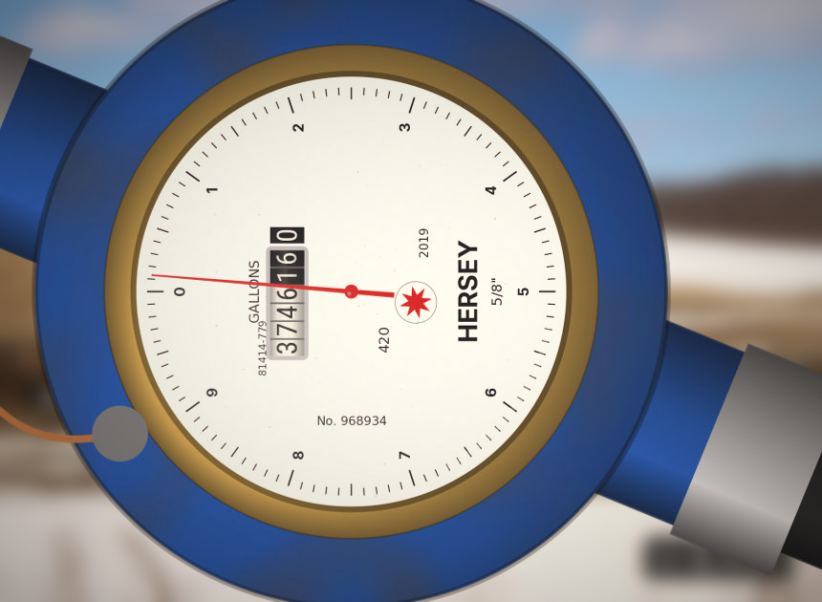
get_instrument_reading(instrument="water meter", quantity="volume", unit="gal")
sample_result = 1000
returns 3746160.1
